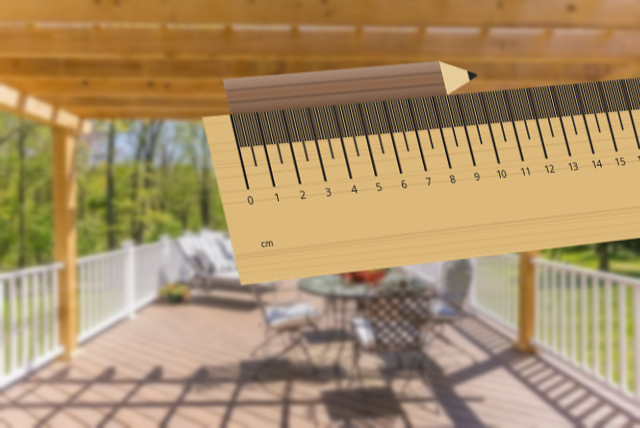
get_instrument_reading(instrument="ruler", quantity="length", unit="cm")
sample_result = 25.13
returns 10
